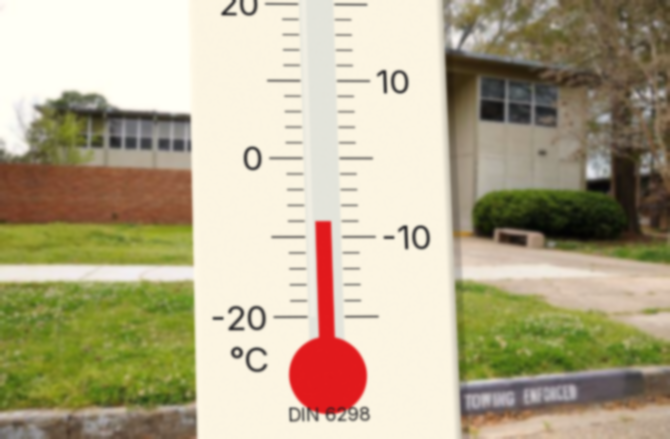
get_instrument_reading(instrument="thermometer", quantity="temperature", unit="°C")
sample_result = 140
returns -8
